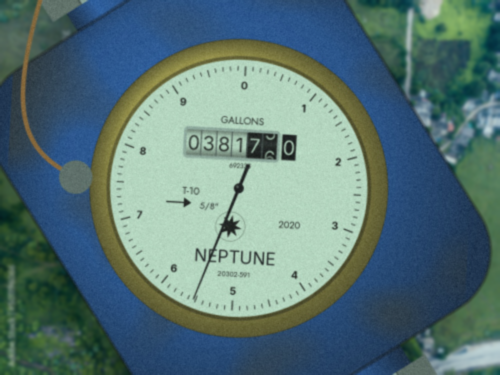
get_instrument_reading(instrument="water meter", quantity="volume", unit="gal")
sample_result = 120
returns 381755.5
